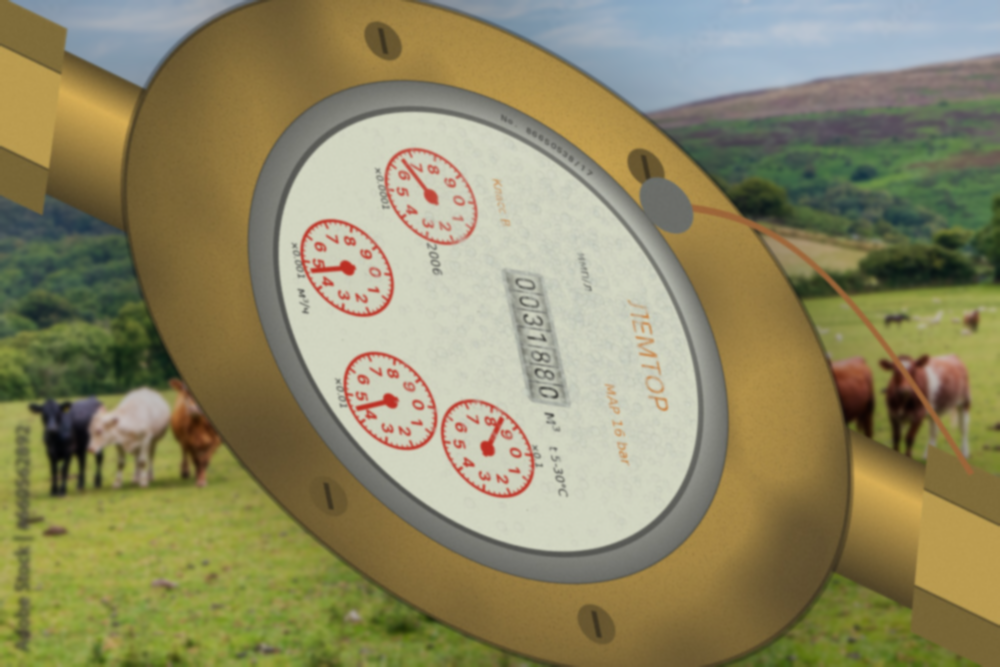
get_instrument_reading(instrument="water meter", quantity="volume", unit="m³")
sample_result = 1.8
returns 31880.8446
